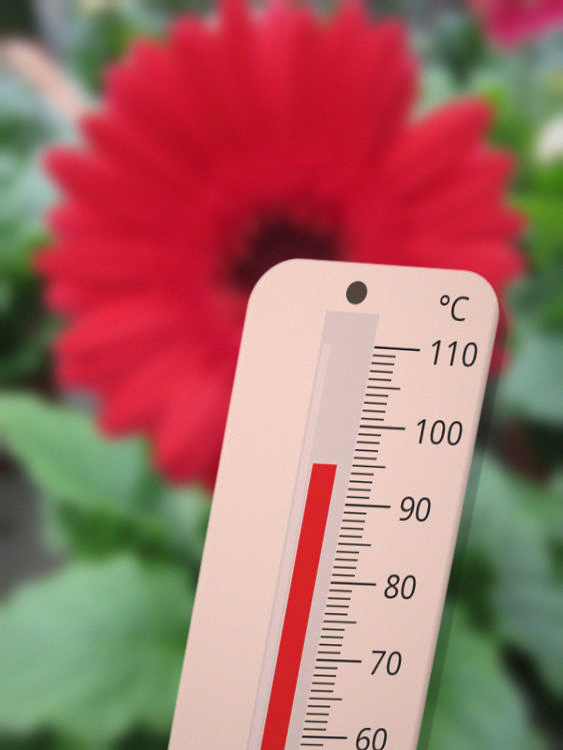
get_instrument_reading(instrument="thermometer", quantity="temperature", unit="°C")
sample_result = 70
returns 95
